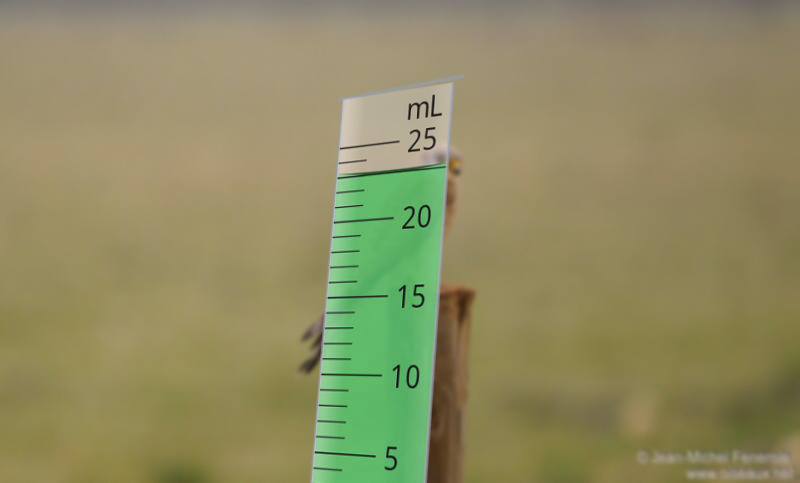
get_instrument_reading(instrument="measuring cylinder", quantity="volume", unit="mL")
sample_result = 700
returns 23
